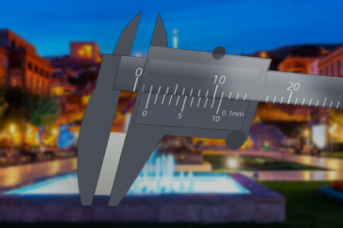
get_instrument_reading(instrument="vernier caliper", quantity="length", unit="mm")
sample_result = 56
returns 2.0
